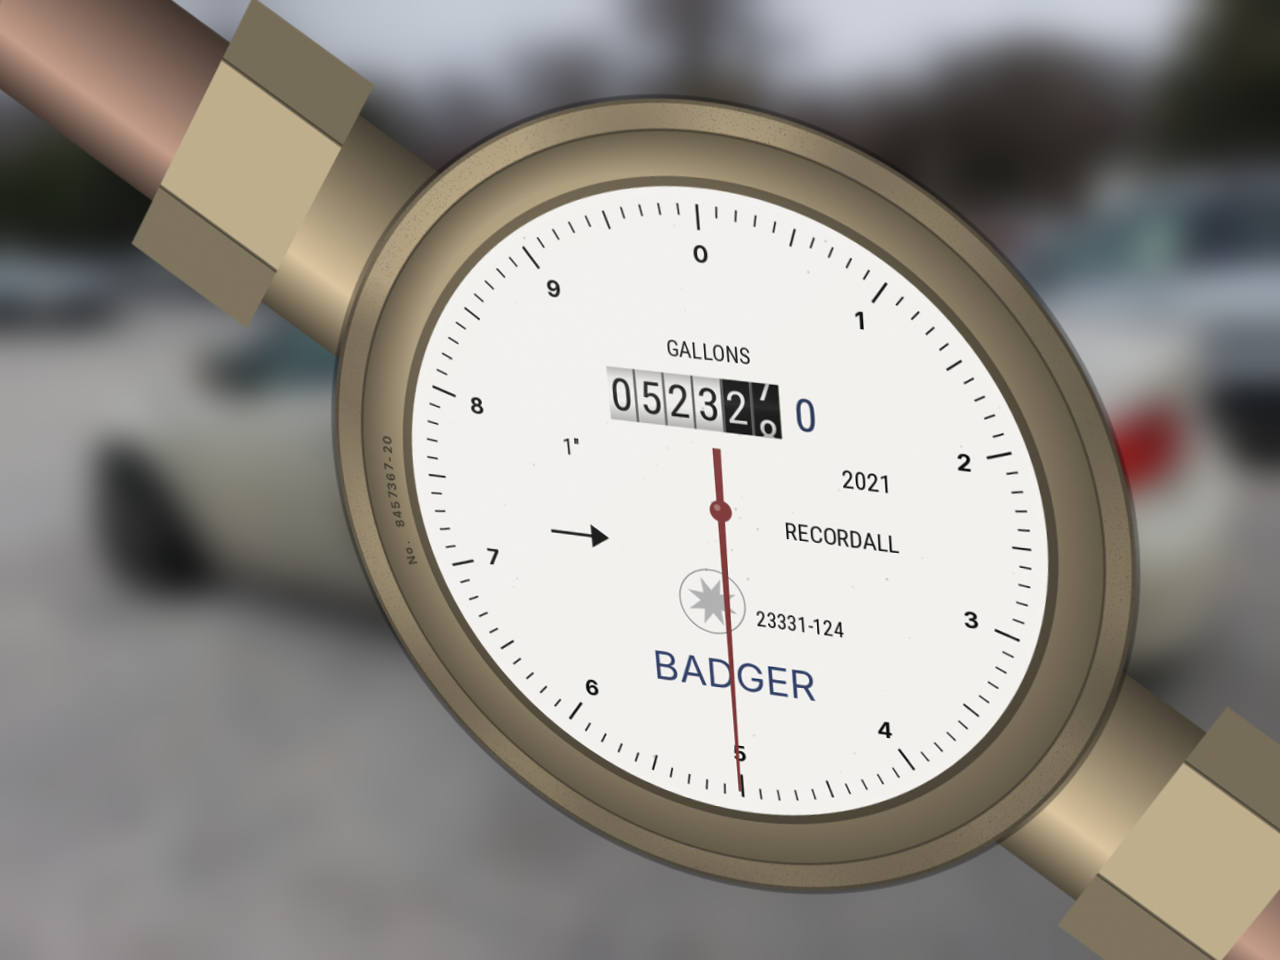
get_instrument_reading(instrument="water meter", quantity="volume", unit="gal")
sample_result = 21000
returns 523275.0
